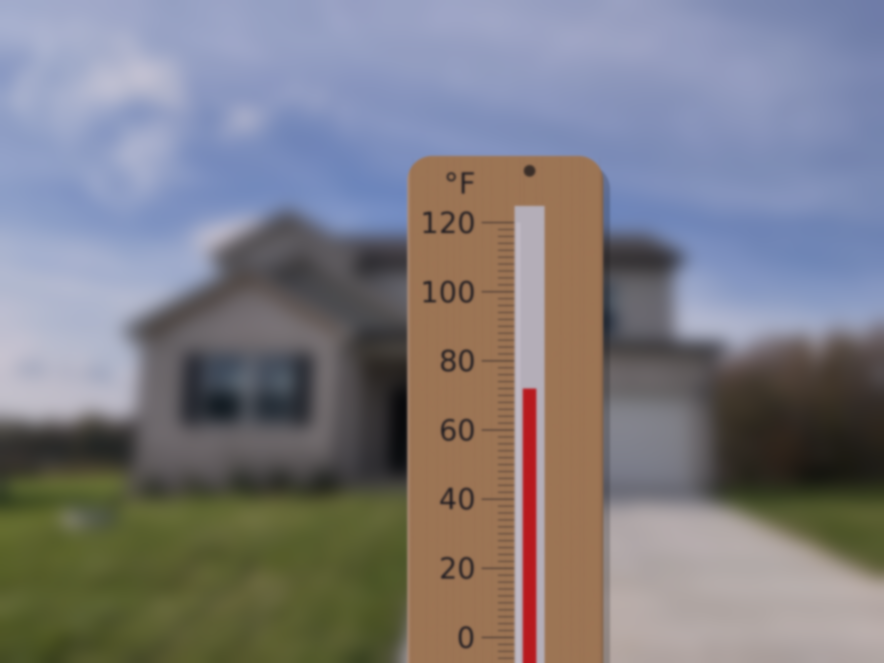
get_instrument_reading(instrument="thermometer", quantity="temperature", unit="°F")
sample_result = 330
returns 72
